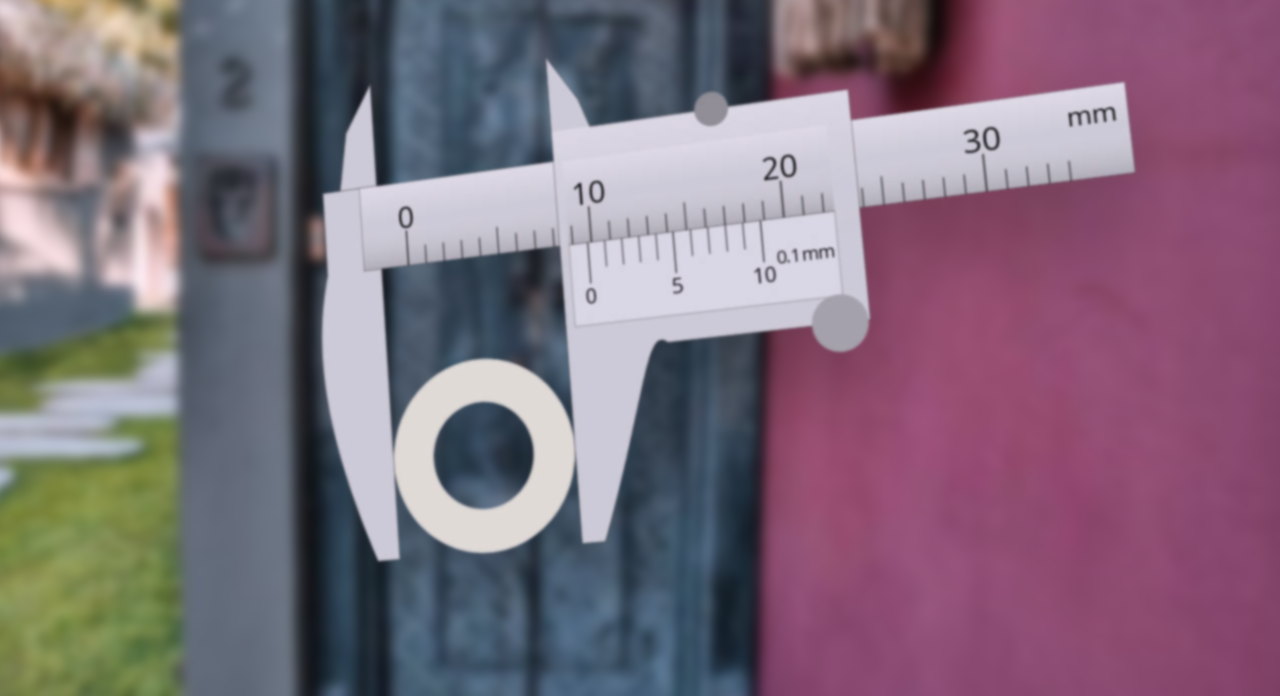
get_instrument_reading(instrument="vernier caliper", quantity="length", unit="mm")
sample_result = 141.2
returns 9.8
